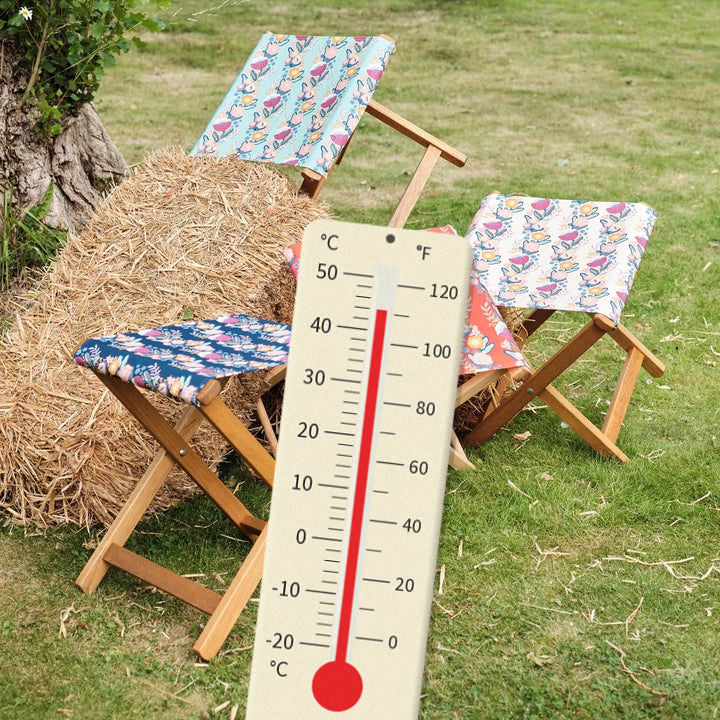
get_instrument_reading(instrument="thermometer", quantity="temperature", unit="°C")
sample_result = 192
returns 44
